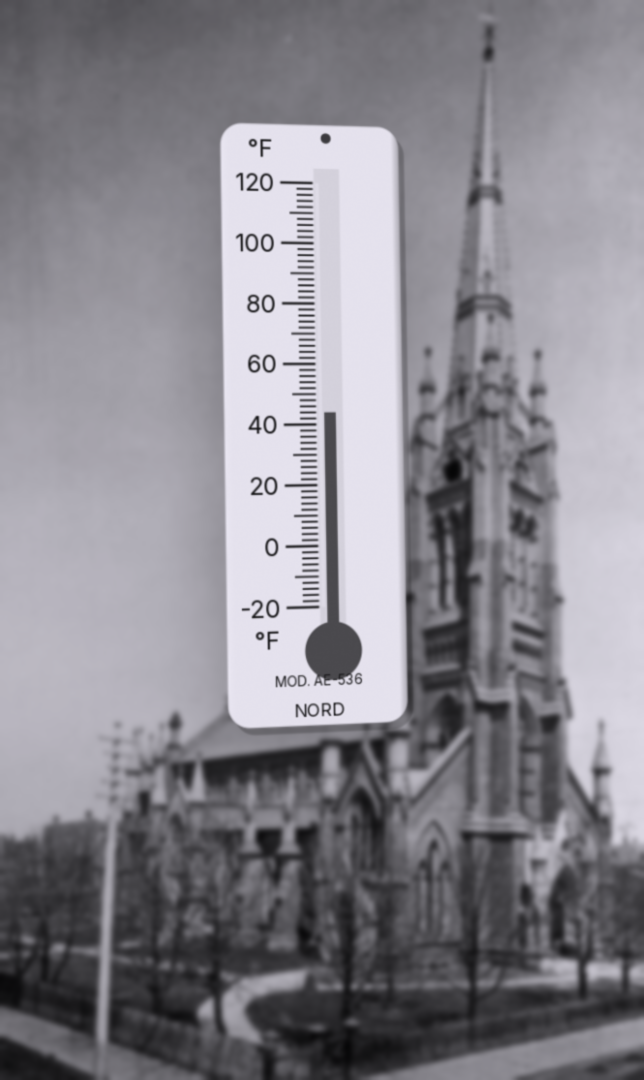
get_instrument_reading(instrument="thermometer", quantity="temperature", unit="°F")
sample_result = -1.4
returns 44
